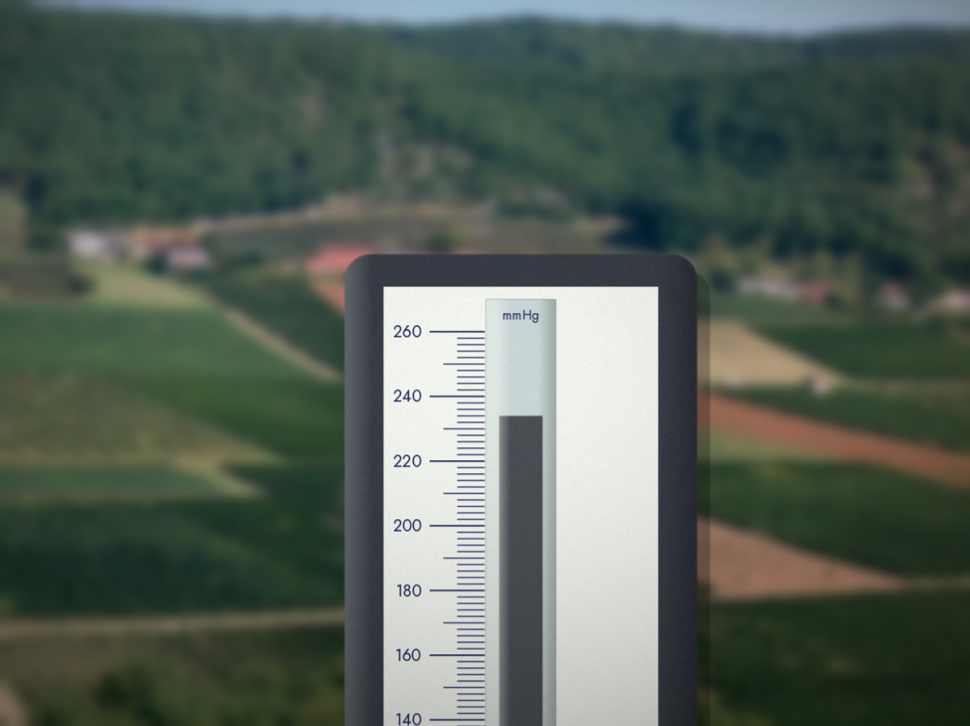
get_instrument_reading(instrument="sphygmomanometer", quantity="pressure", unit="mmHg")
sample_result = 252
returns 234
